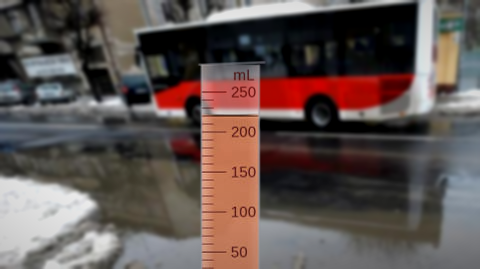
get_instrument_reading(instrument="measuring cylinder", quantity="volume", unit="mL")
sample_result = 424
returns 220
